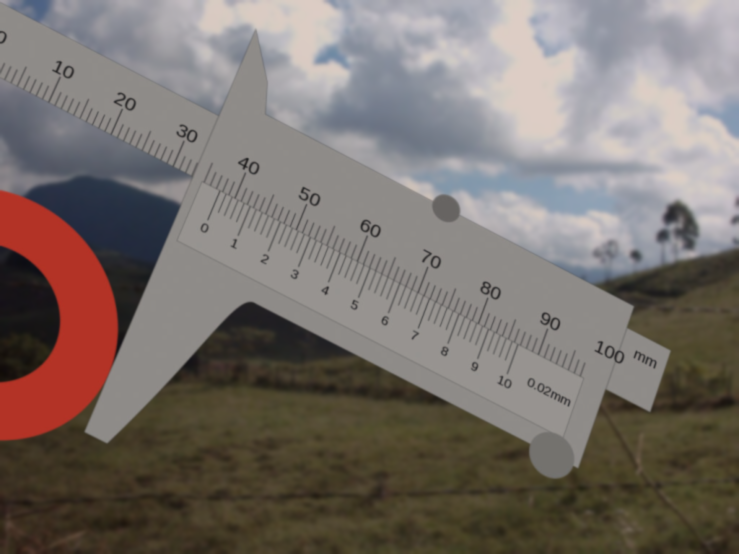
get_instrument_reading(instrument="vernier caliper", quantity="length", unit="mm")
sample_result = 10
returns 37.6
